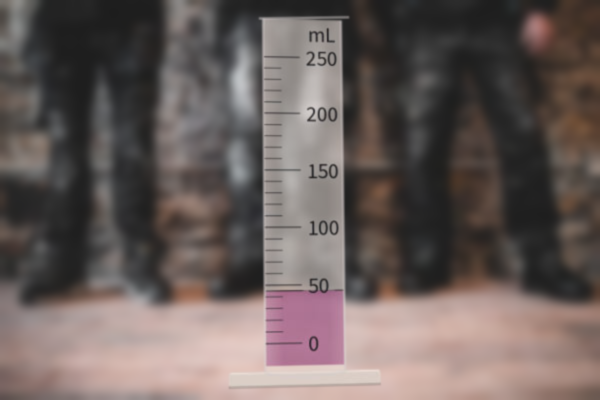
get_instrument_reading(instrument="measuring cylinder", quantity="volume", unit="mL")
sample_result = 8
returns 45
